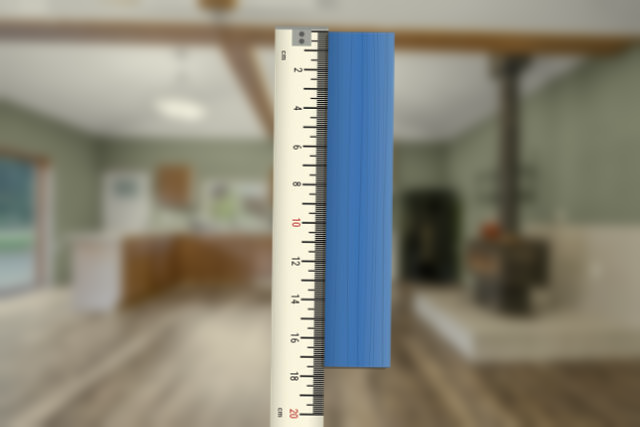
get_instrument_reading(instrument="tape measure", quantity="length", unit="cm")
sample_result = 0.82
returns 17.5
